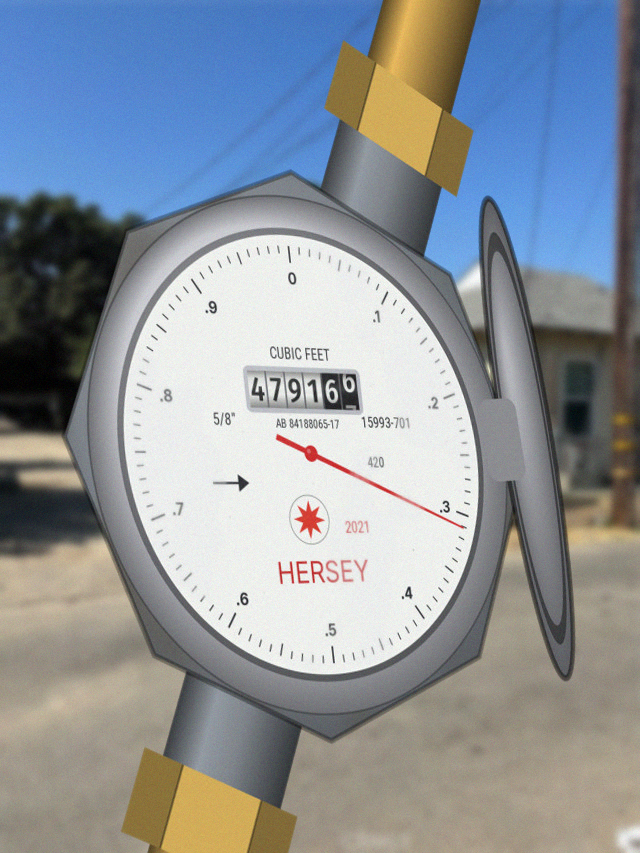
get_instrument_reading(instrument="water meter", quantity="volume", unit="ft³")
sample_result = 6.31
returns 479166.31
